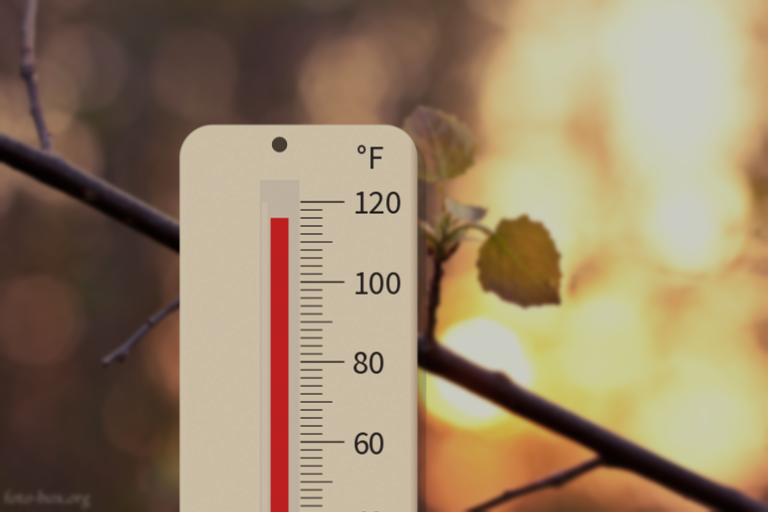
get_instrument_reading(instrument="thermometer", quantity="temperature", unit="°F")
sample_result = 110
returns 116
